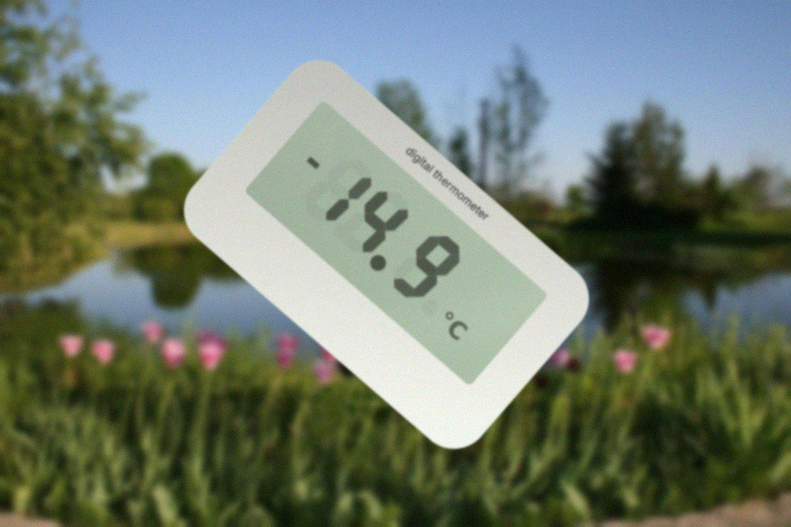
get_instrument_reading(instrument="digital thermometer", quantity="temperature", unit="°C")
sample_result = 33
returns -14.9
